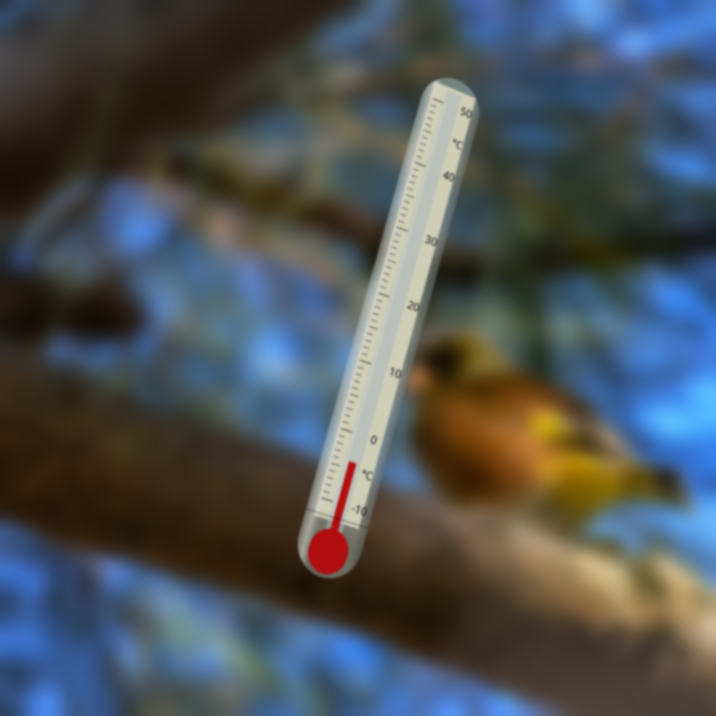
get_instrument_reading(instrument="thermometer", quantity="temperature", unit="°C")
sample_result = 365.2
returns -4
